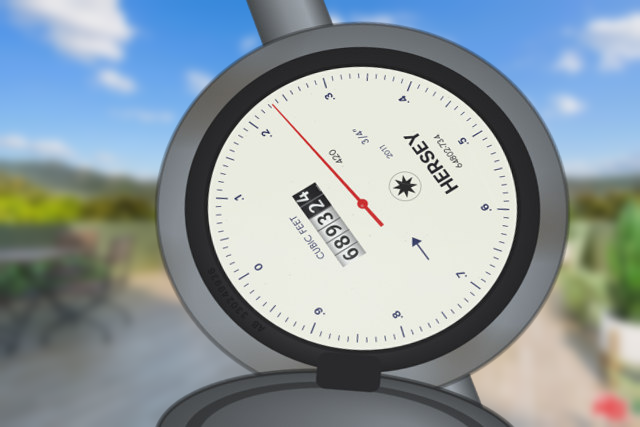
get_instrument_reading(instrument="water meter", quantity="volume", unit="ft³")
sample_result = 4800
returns 689324.23
